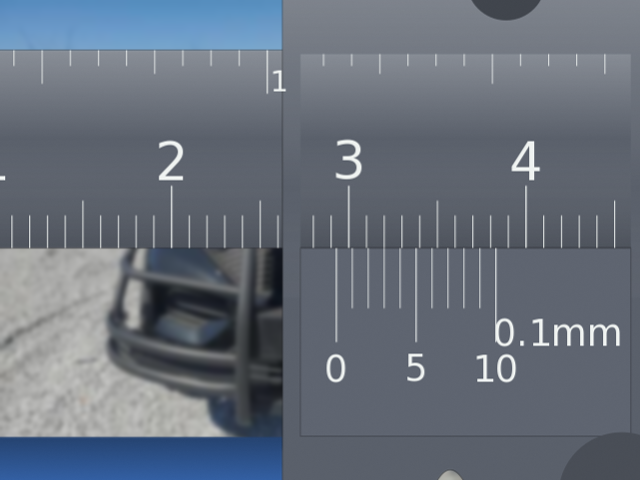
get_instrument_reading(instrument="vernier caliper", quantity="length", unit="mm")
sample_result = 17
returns 29.3
